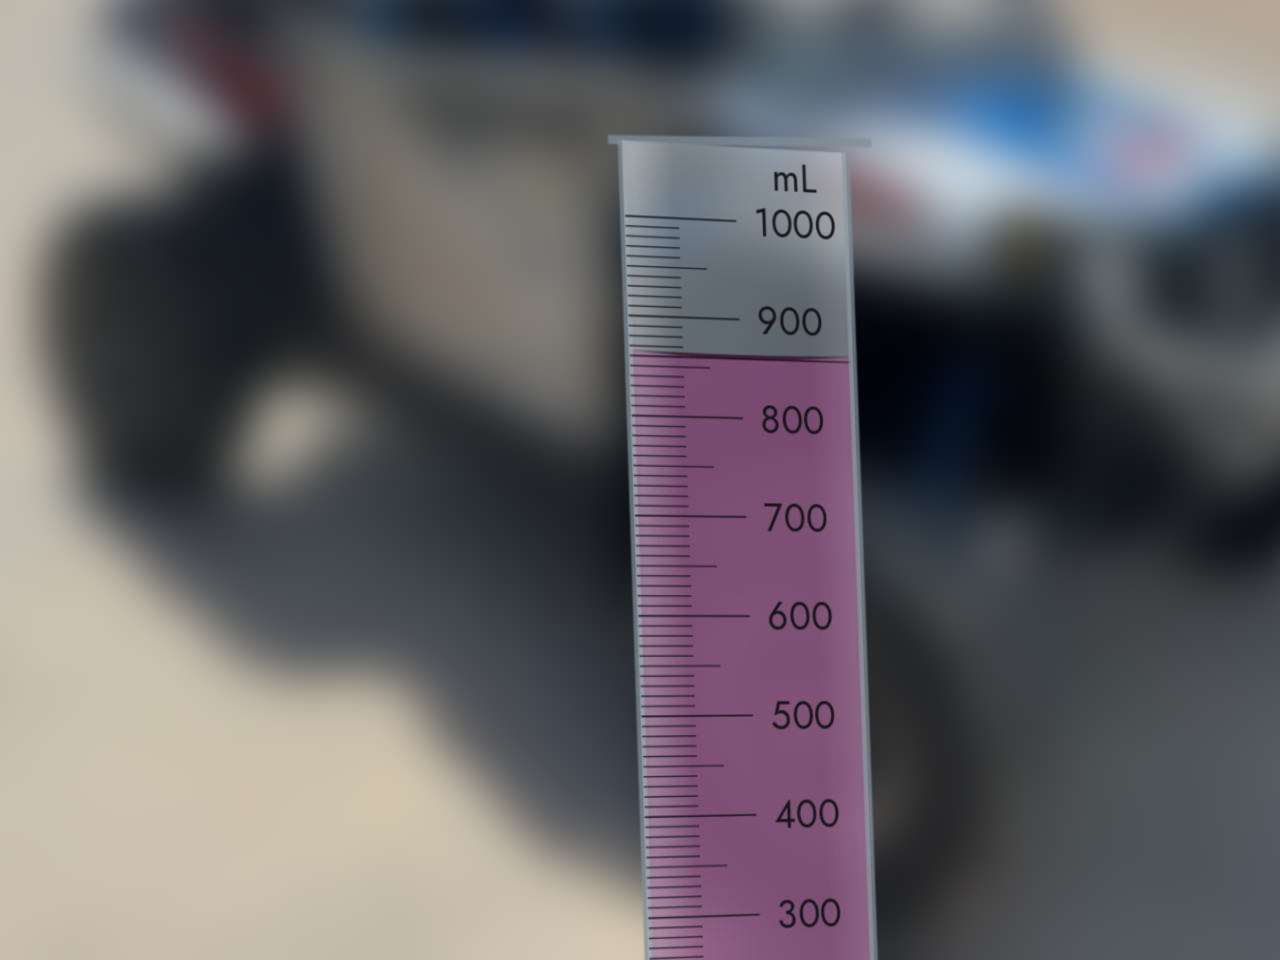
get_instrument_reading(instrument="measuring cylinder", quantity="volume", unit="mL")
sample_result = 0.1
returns 860
